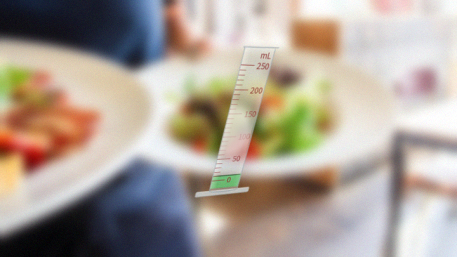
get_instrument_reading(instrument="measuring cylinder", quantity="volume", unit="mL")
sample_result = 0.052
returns 10
